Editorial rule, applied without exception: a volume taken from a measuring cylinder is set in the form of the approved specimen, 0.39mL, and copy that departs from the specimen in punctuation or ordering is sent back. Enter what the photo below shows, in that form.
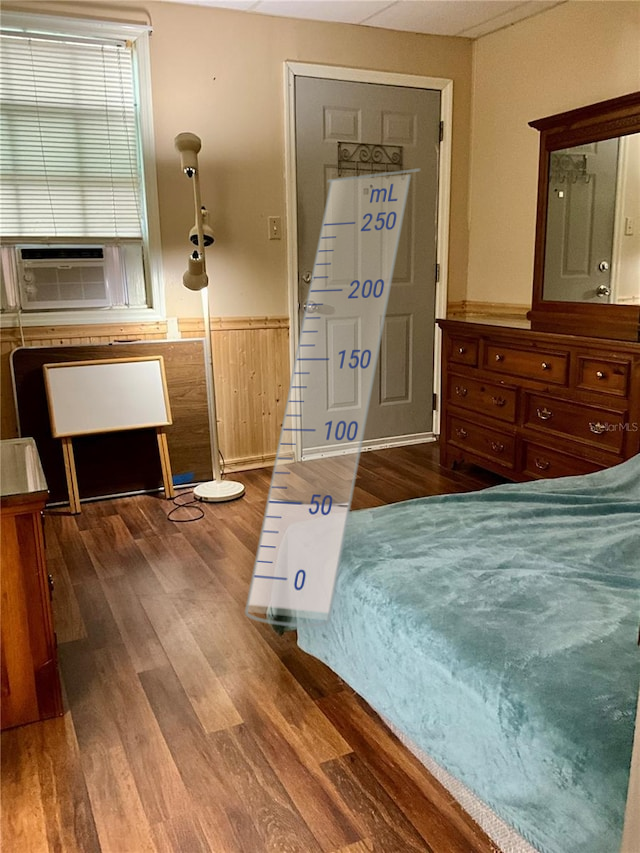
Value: 50mL
